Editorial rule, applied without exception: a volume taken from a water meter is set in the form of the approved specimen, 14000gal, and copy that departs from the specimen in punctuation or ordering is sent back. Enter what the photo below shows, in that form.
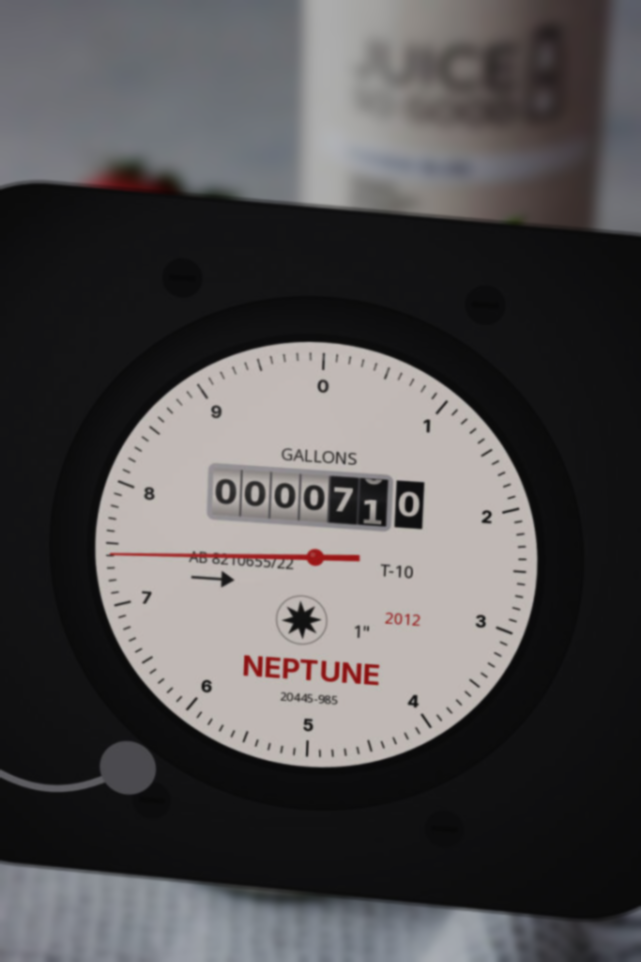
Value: 707.4gal
